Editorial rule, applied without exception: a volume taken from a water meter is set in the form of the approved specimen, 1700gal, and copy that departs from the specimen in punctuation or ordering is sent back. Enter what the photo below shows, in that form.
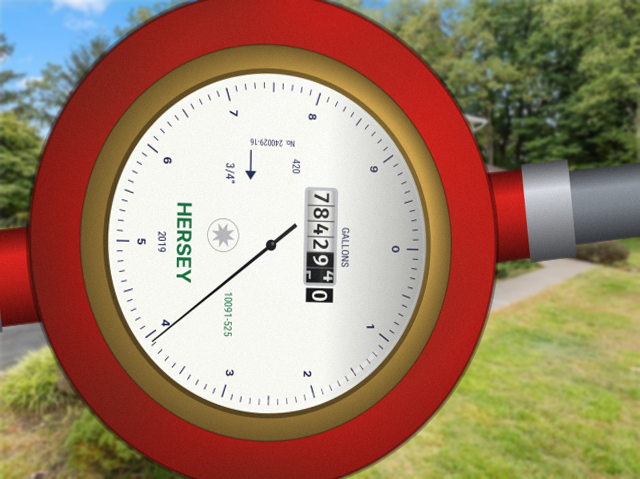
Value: 7842943.9gal
